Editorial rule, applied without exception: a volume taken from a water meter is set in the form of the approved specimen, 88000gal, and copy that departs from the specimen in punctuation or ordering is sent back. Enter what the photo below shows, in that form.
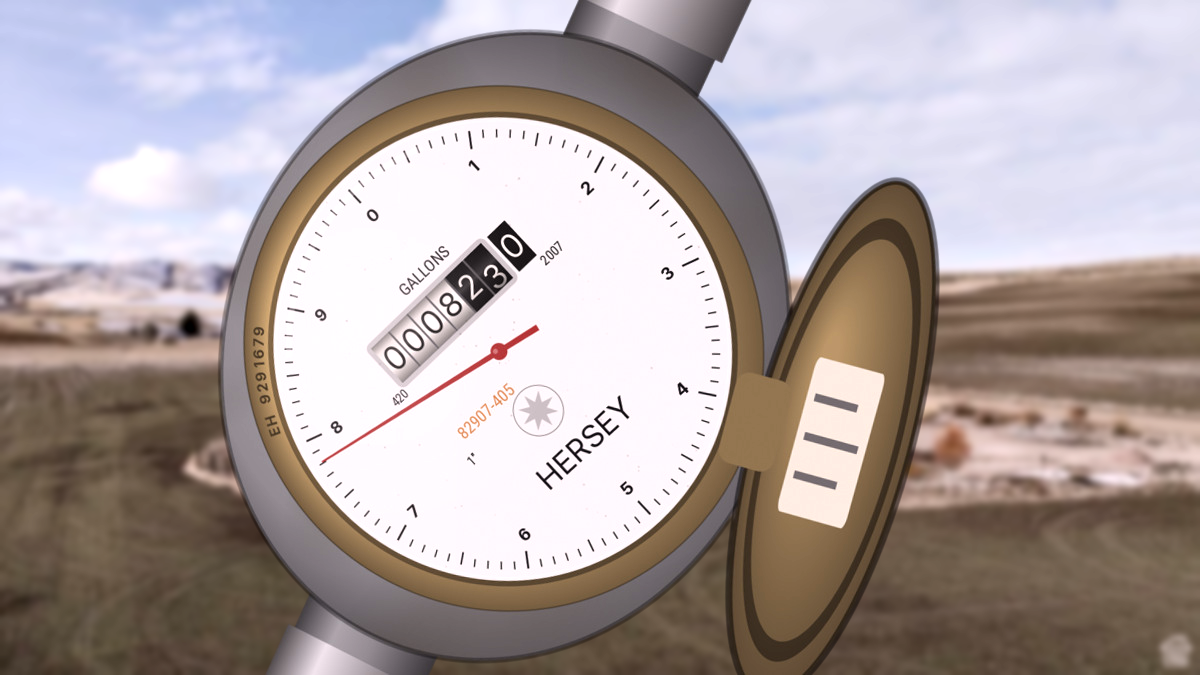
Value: 8227.8gal
